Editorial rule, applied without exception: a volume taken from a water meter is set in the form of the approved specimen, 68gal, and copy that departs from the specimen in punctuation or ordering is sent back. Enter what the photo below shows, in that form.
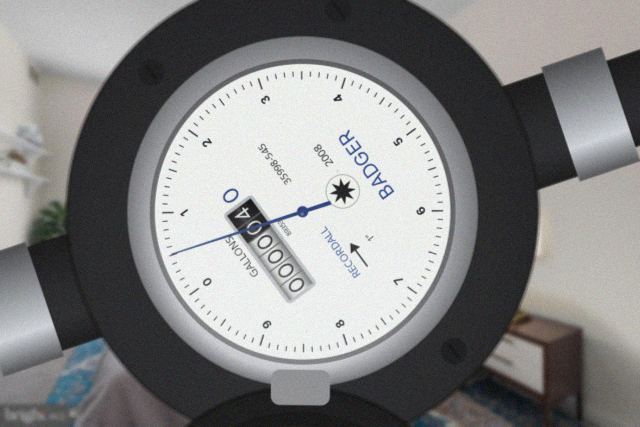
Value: 40.5gal
